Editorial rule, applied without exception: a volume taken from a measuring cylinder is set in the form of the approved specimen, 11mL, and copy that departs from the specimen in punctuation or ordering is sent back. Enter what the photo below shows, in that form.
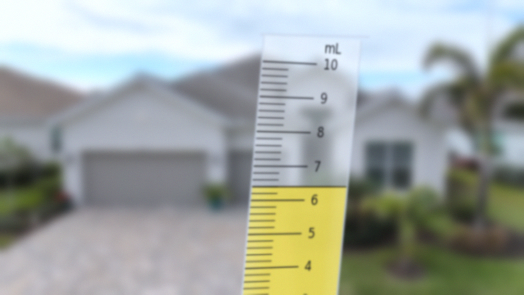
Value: 6.4mL
